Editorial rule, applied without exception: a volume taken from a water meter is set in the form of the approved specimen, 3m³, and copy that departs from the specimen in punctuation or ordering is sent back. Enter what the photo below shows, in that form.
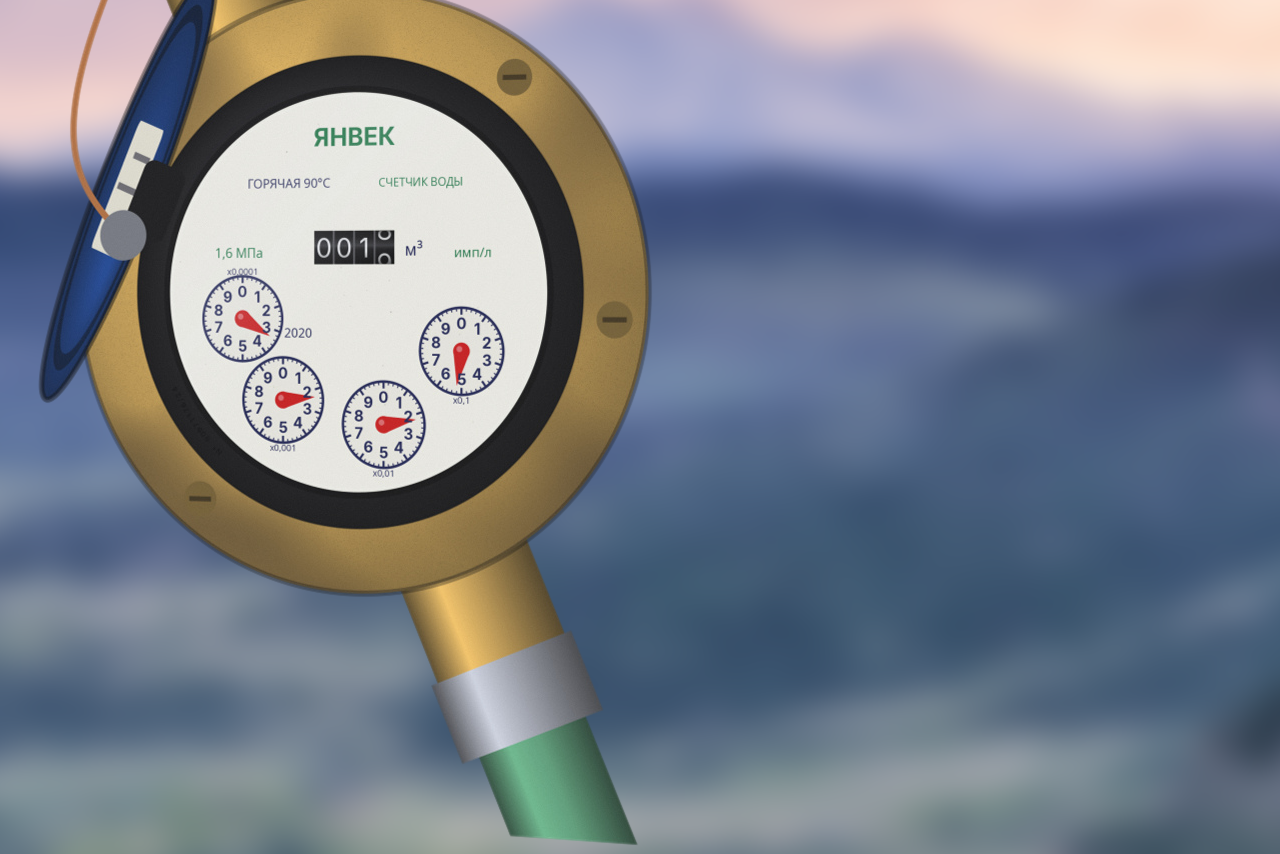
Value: 18.5223m³
